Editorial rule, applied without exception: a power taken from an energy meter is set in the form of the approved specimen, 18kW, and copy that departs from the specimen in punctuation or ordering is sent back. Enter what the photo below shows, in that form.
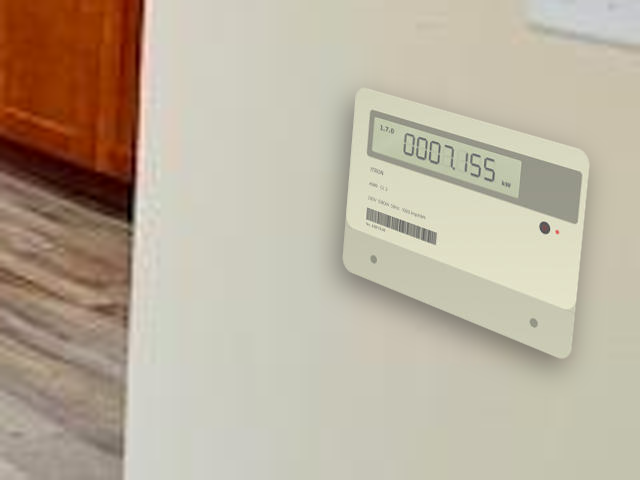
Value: 7.155kW
